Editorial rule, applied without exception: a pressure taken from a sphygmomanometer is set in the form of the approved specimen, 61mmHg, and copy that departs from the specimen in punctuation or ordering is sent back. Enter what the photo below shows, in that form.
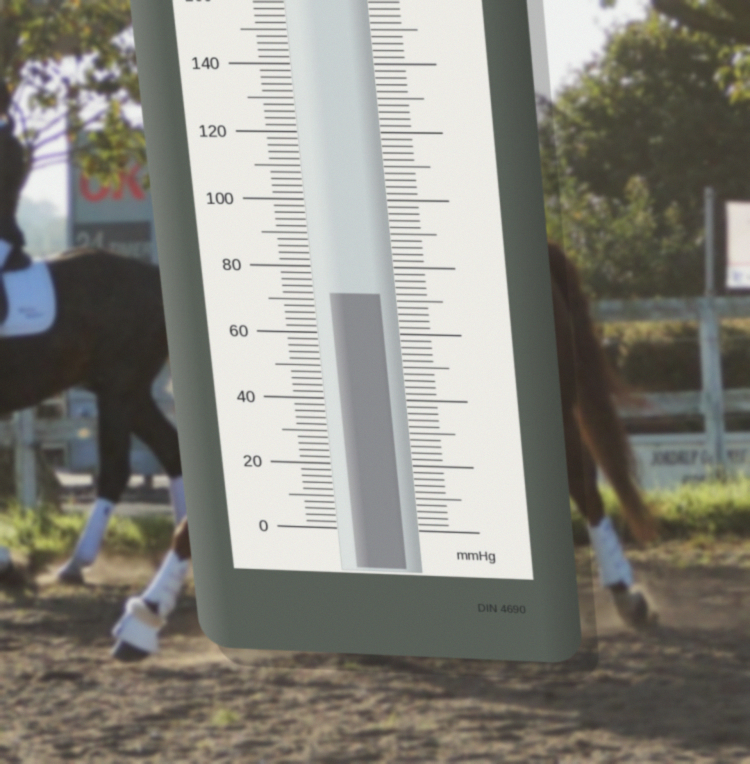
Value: 72mmHg
